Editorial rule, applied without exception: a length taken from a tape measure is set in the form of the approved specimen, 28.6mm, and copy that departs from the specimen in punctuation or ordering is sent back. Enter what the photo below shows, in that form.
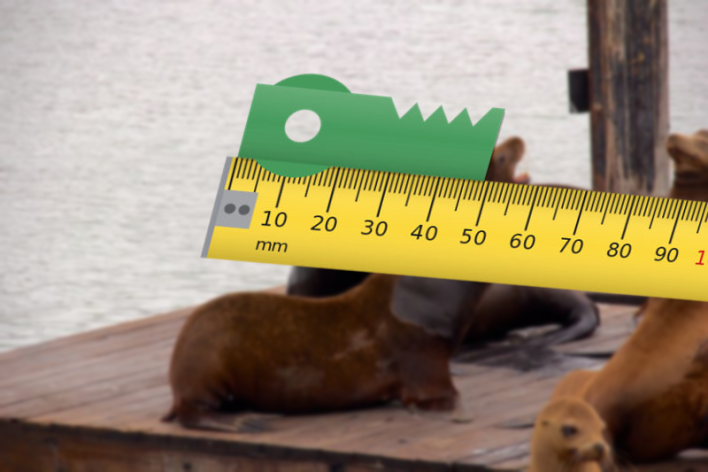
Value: 49mm
